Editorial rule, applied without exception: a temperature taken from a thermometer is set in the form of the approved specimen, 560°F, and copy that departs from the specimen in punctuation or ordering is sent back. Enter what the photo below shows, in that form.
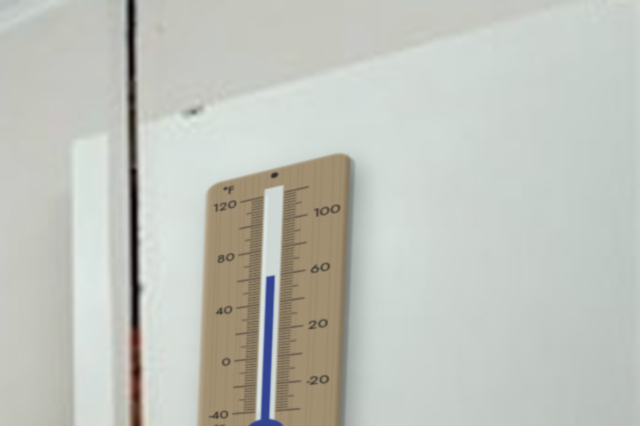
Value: 60°F
